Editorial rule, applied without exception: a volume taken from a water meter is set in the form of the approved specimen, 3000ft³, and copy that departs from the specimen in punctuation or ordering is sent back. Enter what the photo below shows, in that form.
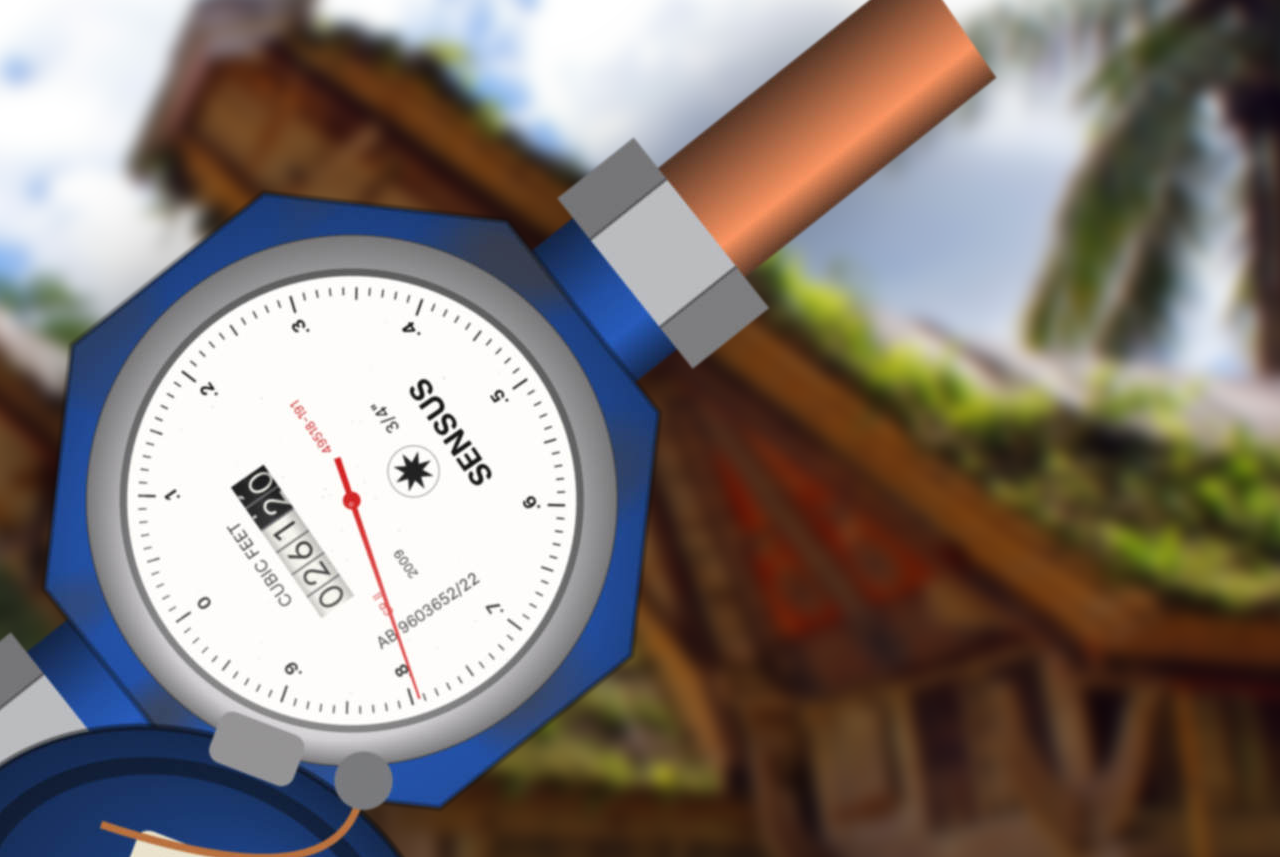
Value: 26119.79ft³
